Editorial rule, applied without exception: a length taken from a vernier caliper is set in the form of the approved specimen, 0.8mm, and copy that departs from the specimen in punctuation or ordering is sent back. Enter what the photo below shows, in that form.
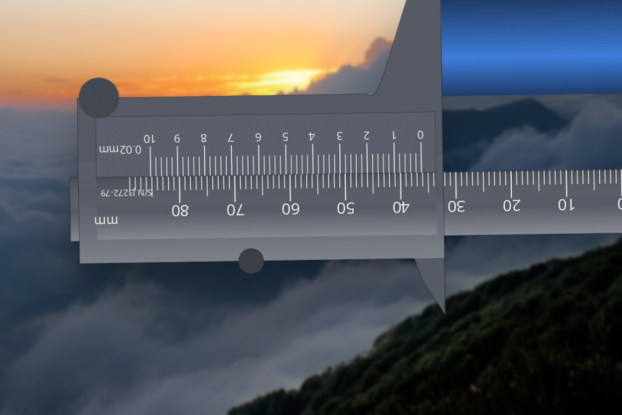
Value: 36.2mm
